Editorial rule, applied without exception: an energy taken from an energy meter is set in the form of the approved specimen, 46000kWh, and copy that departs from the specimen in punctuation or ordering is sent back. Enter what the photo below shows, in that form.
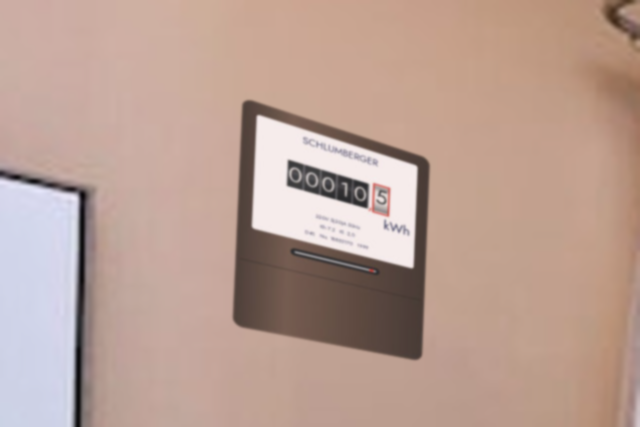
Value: 10.5kWh
